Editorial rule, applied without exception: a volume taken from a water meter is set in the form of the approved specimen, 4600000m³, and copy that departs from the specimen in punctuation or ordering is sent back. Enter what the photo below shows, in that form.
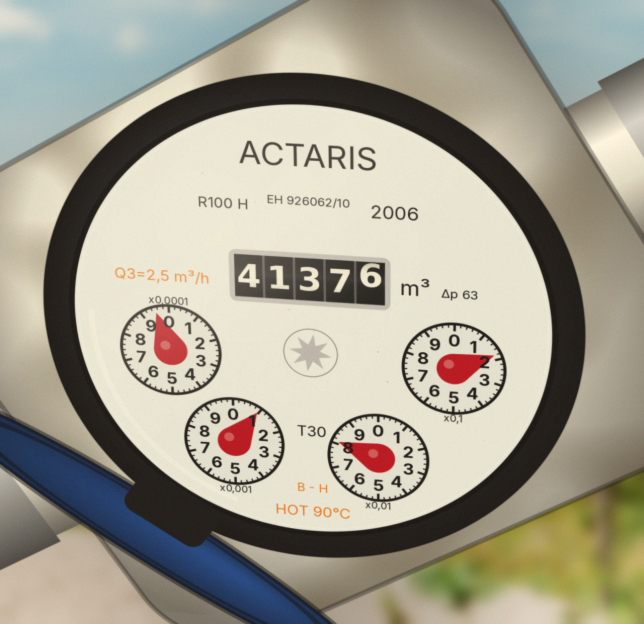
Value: 41376.1809m³
